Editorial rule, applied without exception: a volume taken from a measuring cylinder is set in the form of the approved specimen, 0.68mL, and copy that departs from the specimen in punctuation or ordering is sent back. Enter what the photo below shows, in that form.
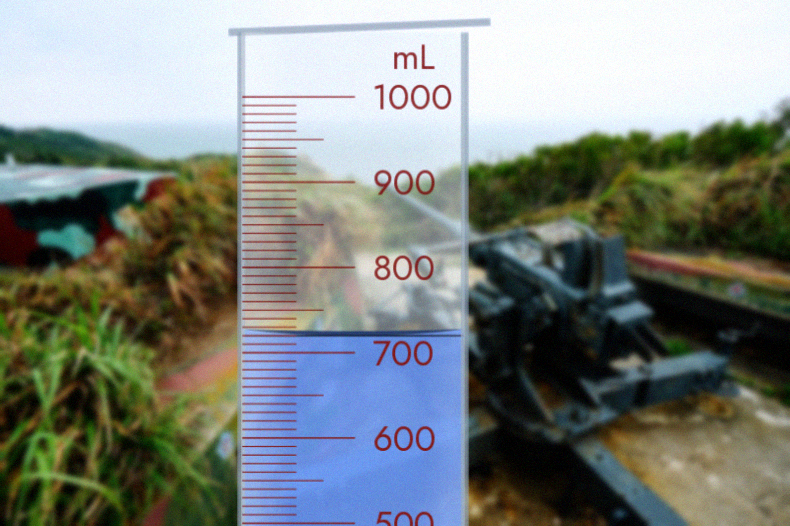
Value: 720mL
